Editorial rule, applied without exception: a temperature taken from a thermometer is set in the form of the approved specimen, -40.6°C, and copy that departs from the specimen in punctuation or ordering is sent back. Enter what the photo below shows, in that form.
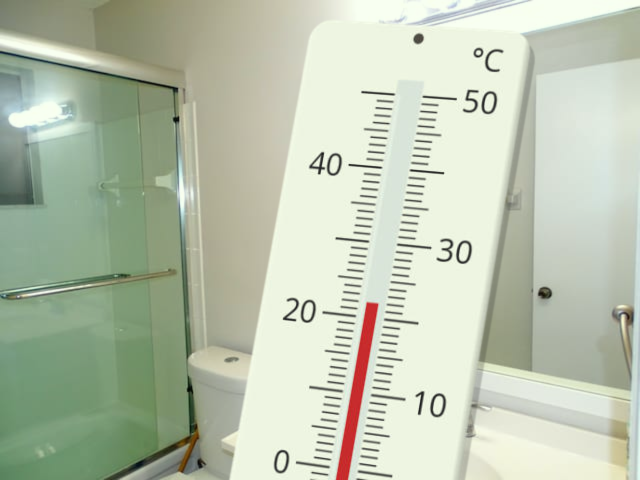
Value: 22°C
